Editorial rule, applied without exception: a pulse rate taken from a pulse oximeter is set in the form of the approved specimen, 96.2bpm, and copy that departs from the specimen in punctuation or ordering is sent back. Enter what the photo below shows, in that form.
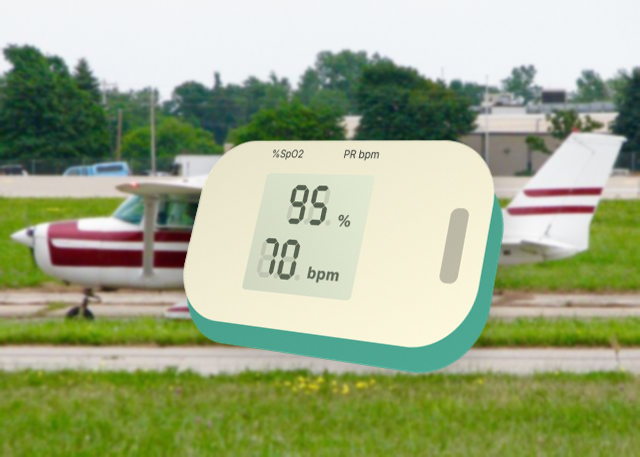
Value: 70bpm
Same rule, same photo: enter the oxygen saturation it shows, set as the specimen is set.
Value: 95%
